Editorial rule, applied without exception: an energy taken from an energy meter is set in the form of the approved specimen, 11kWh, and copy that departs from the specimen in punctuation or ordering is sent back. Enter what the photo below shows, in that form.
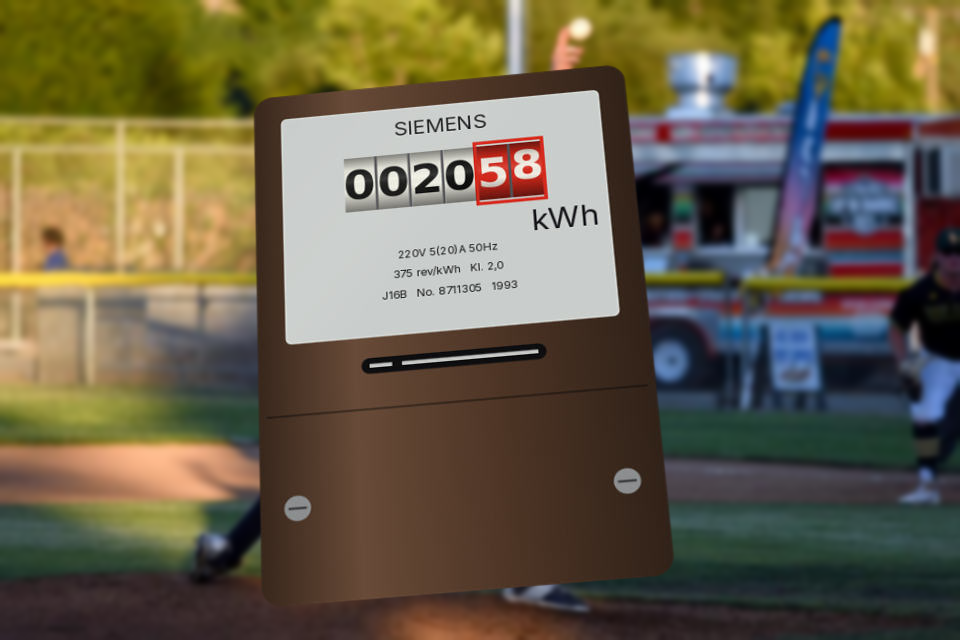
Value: 20.58kWh
